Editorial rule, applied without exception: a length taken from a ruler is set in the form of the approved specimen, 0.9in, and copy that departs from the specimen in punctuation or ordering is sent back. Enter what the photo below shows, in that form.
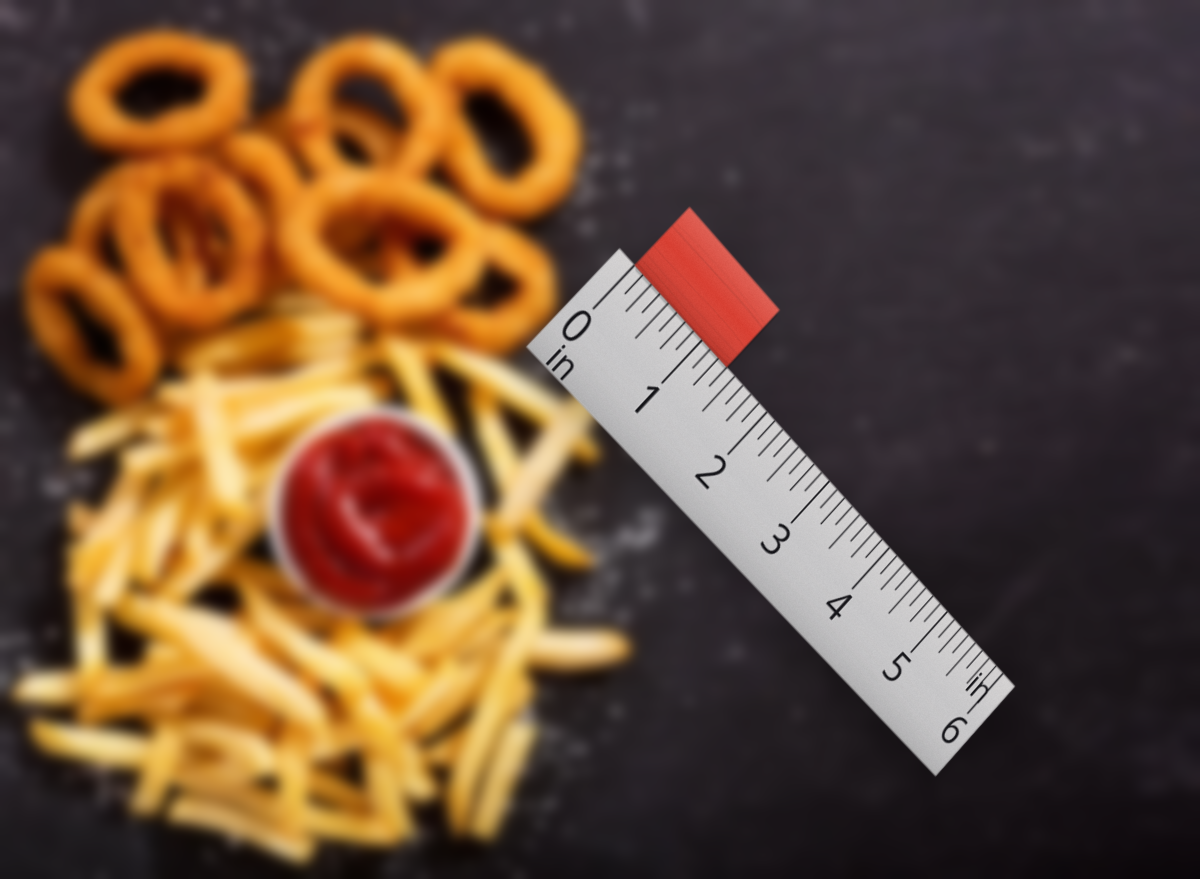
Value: 1.375in
